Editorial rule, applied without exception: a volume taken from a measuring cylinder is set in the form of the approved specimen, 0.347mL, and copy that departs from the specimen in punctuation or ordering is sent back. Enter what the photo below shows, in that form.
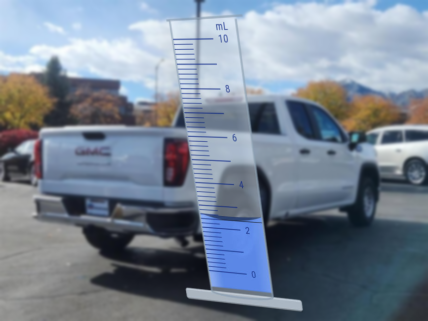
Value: 2.4mL
